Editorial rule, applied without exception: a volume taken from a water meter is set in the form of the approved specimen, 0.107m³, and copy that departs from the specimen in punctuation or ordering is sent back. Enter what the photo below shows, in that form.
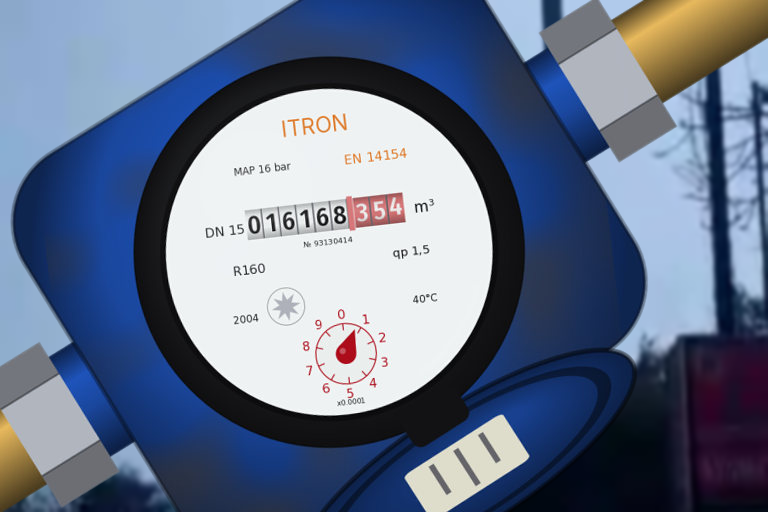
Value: 16168.3540m³
